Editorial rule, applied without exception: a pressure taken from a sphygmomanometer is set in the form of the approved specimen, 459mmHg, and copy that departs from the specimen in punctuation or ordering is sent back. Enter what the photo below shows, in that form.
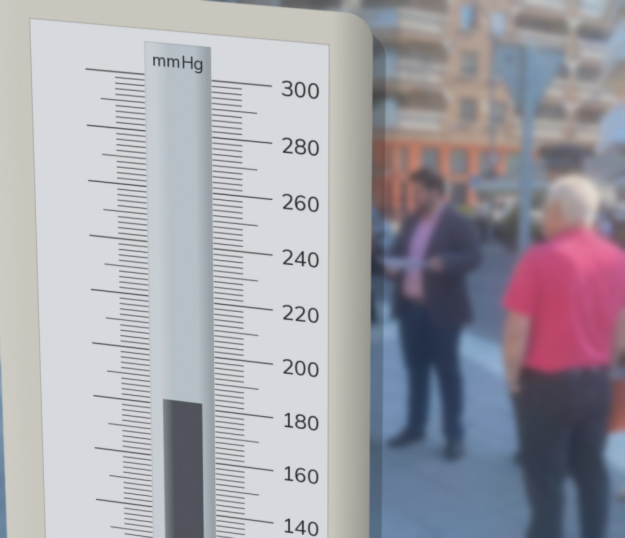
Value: 182mmHg
